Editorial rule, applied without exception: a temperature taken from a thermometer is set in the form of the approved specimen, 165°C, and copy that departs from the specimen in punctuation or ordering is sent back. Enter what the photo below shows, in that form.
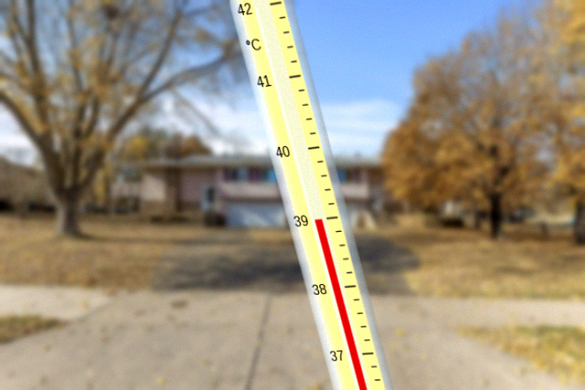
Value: 39°C
